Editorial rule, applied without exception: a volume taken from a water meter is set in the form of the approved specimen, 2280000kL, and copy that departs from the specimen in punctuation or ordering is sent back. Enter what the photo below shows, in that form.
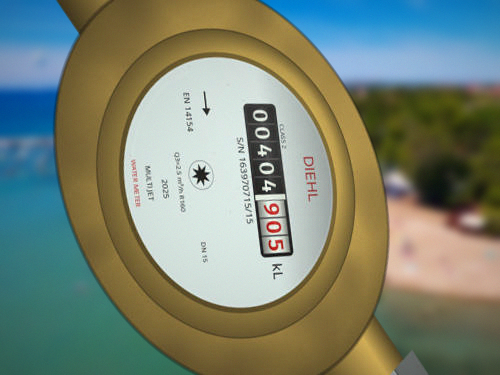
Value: 404.905kL
